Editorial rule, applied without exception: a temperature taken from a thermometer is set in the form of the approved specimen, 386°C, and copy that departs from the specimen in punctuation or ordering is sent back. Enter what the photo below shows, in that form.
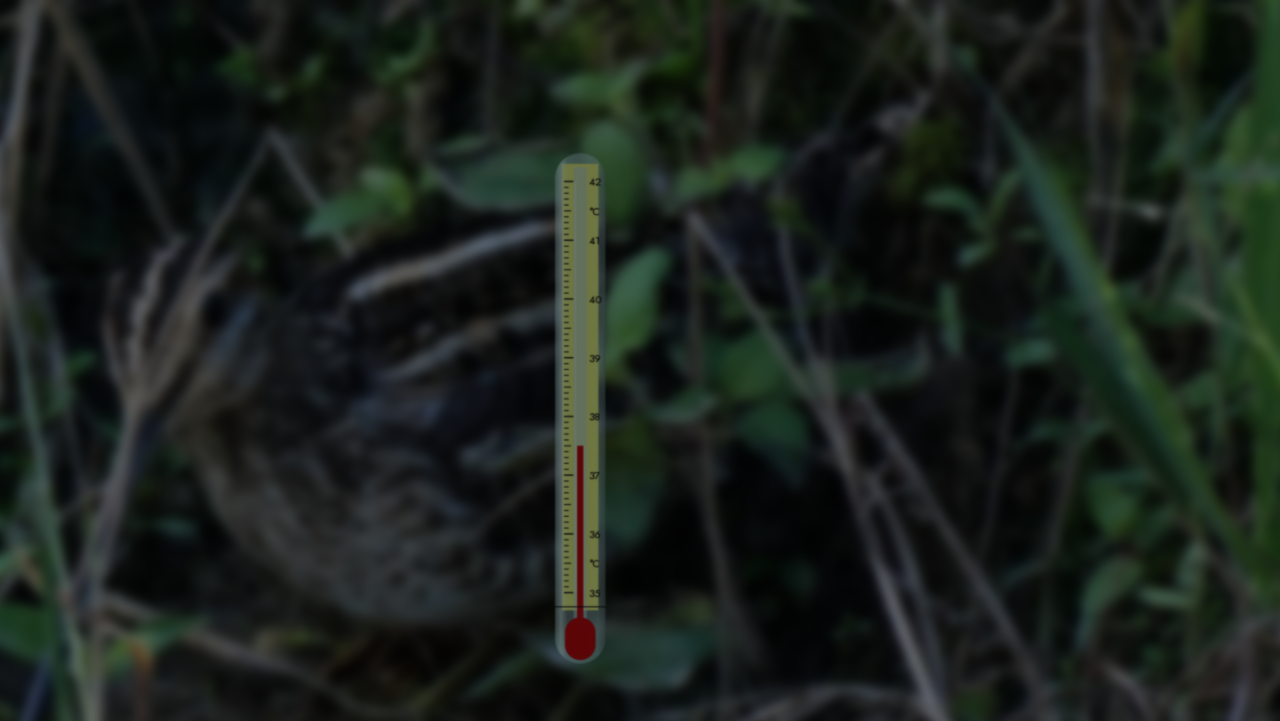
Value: 37.5°C
